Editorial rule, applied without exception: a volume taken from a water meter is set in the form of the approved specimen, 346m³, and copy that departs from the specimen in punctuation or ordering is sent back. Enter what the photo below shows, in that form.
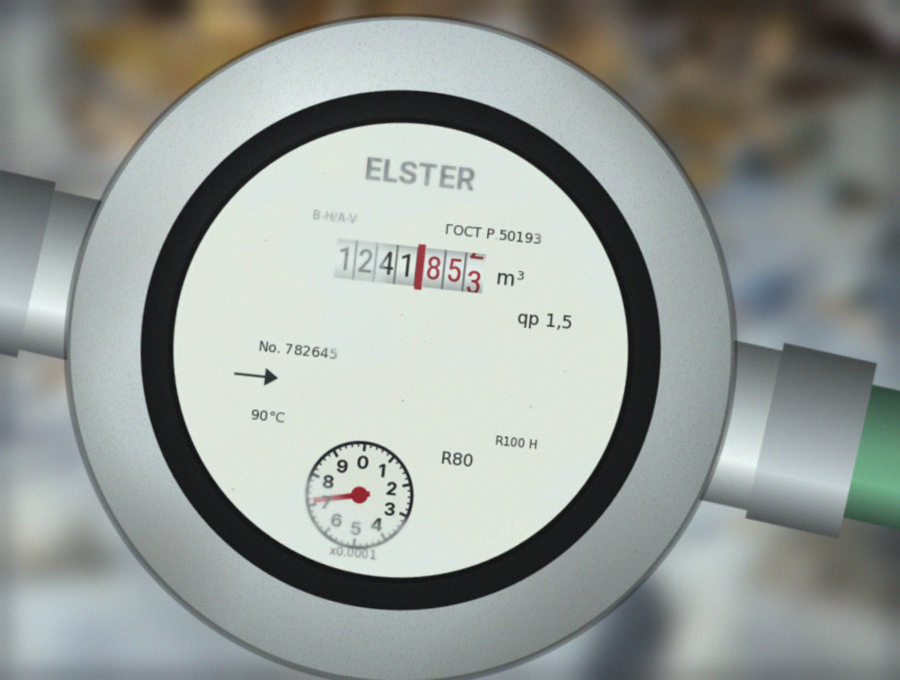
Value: 1241.8527m³
